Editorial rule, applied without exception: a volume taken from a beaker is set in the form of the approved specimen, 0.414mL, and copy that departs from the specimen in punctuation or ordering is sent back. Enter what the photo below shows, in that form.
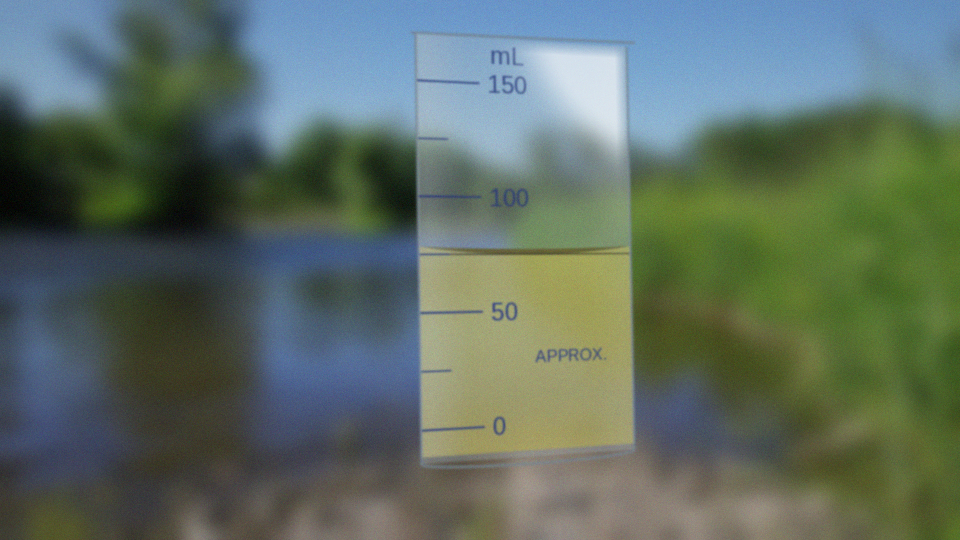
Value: 75mL
